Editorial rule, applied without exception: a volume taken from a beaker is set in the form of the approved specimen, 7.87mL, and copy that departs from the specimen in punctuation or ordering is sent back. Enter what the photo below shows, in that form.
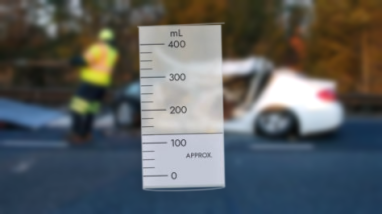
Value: 125mL
